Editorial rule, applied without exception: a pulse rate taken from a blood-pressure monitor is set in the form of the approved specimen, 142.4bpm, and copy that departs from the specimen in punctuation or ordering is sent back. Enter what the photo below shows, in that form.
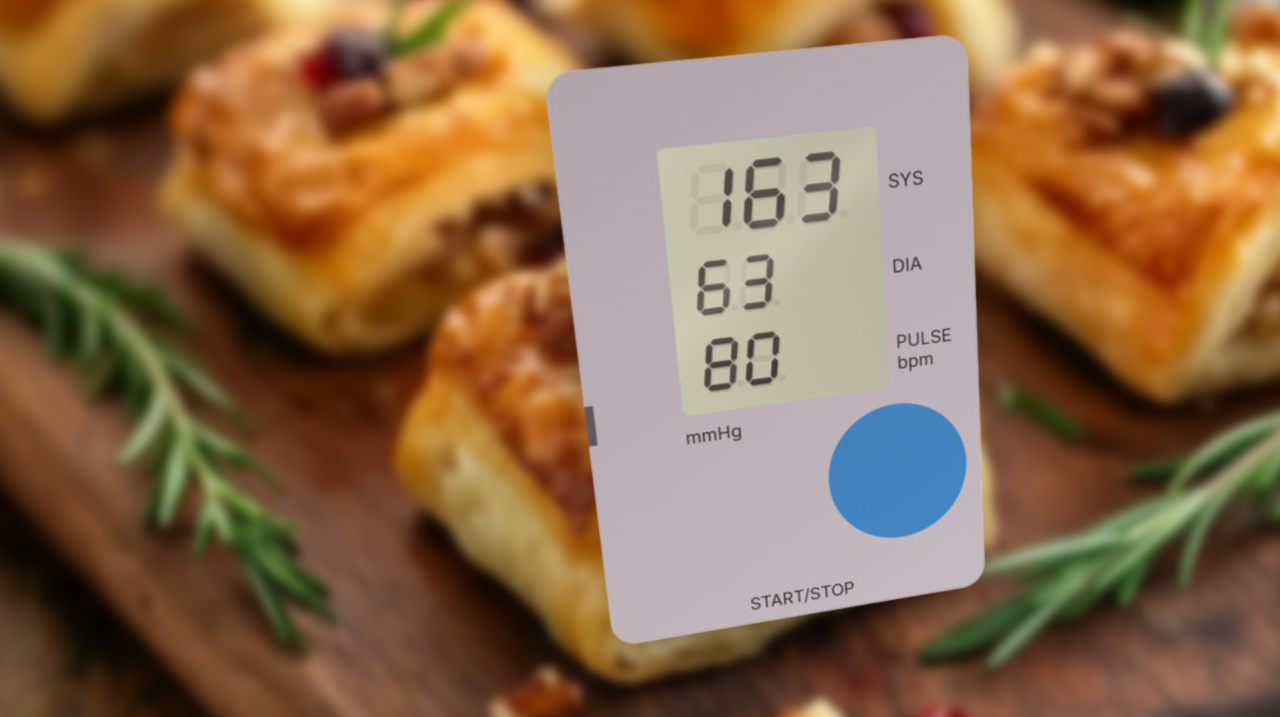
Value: 80bpm
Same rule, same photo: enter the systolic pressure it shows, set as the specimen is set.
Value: 163mmHg
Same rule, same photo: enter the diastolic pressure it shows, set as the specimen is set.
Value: 63mmHg
